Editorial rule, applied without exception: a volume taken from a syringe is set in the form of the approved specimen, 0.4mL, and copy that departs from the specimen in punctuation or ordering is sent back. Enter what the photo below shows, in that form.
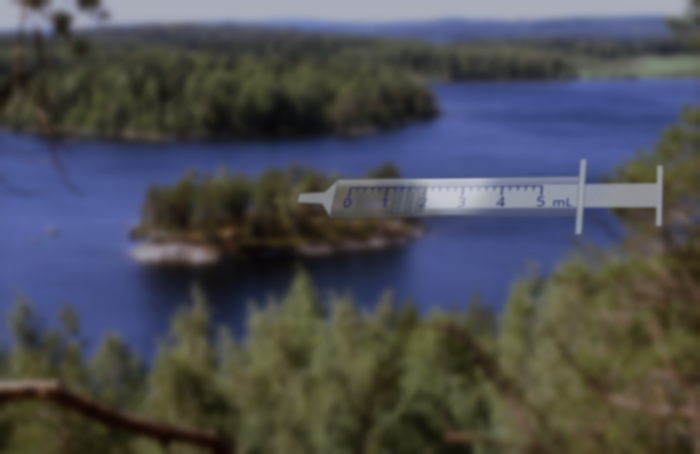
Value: 1.2mL
